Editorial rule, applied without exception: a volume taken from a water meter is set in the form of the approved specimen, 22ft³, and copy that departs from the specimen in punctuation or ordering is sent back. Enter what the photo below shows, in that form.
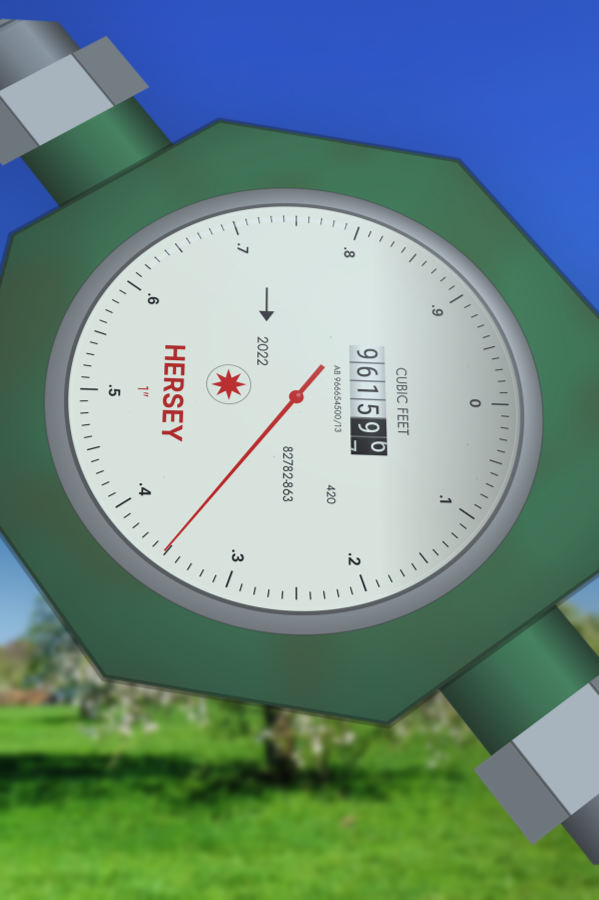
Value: 961596.35ft³
